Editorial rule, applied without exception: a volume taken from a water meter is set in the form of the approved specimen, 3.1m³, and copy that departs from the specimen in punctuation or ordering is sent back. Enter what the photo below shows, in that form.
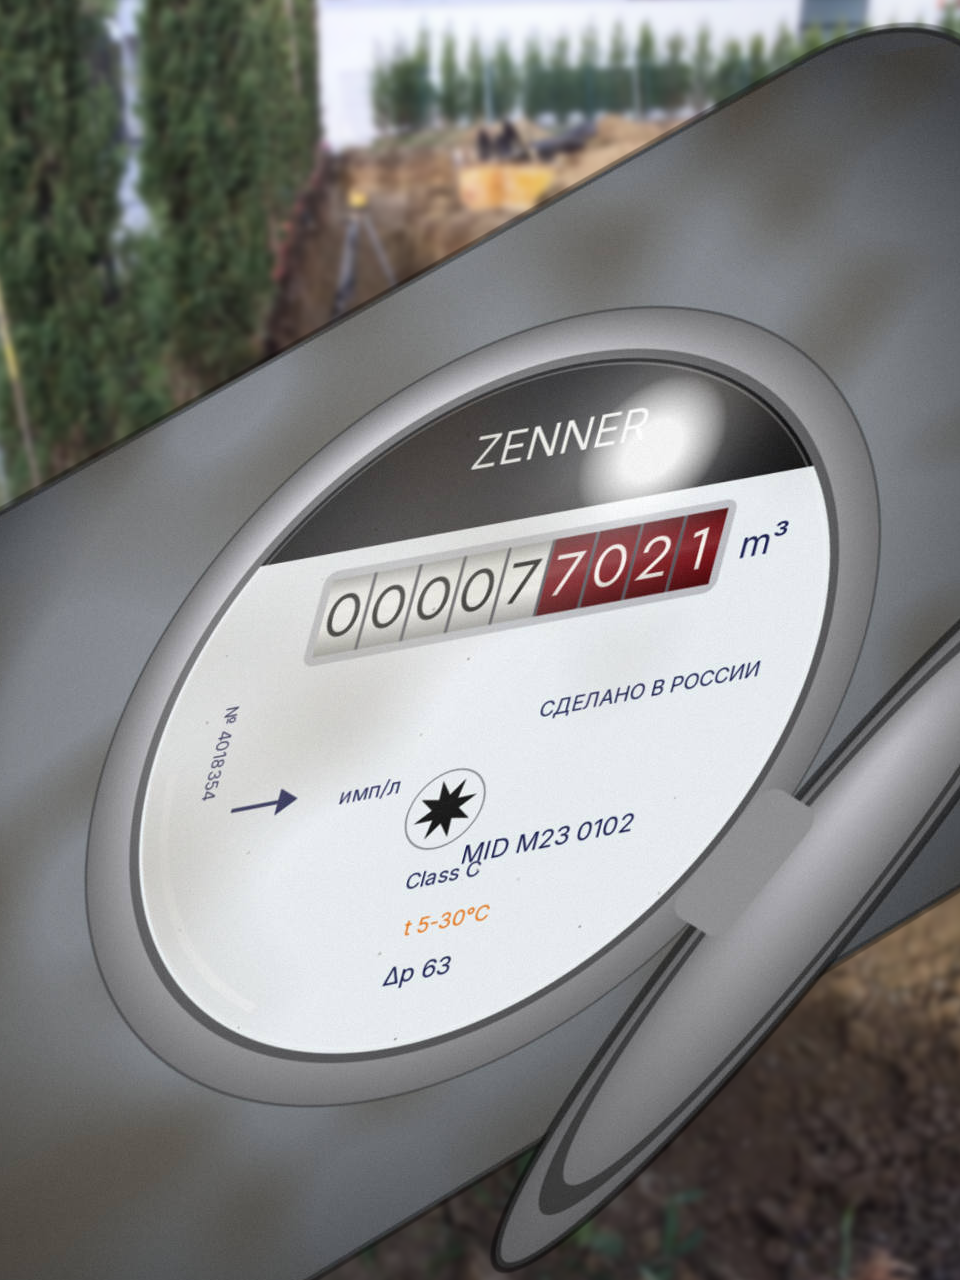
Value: 7.7021m³
